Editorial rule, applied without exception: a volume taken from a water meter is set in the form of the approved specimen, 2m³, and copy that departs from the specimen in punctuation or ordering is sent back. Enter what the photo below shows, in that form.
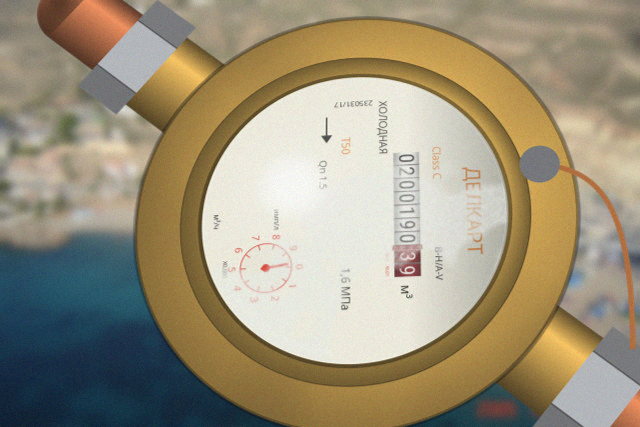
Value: 200190.389m³
